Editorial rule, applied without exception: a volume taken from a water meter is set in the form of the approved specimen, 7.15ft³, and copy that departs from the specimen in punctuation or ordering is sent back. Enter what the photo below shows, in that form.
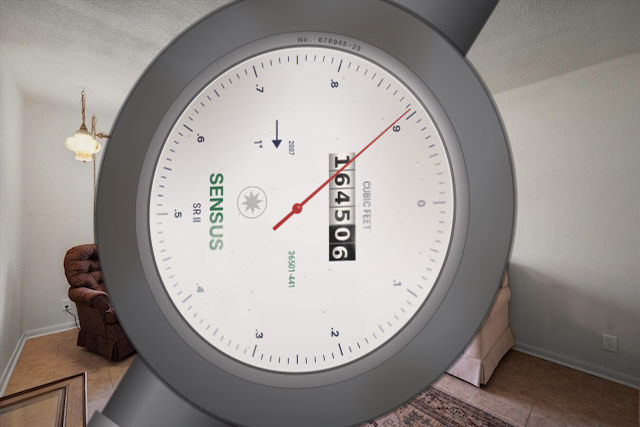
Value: 164505.89ft³
